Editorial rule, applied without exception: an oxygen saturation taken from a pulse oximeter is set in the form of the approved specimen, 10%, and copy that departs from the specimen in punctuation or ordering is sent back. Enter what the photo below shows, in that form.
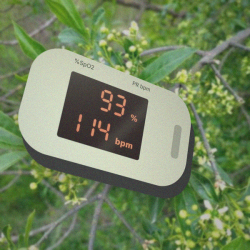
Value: 93%
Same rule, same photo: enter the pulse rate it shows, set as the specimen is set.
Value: 114bpm
